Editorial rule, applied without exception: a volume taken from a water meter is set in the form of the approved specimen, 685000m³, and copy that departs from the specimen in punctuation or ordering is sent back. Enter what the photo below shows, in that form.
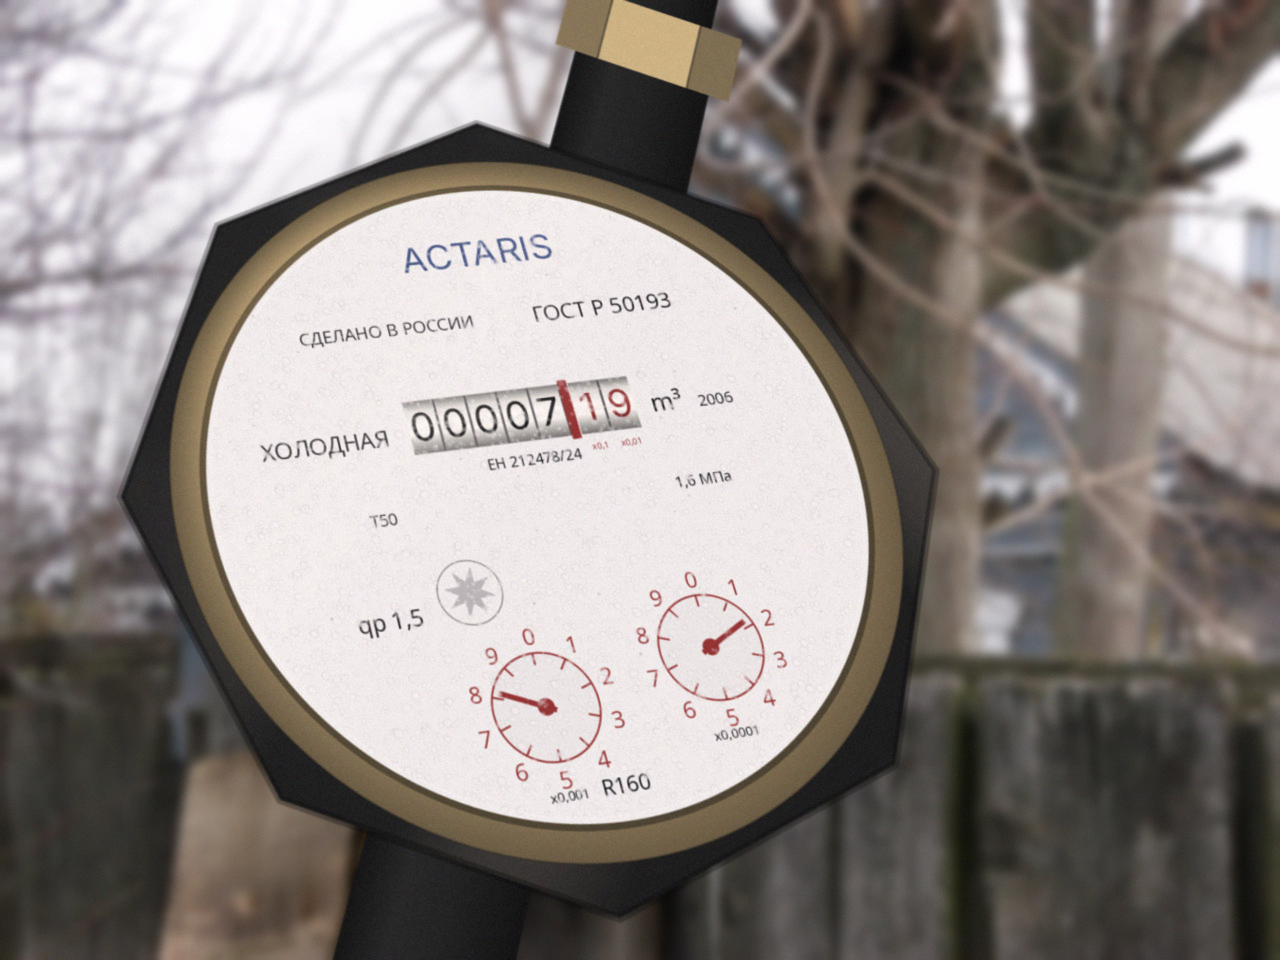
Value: 7.1981m³
